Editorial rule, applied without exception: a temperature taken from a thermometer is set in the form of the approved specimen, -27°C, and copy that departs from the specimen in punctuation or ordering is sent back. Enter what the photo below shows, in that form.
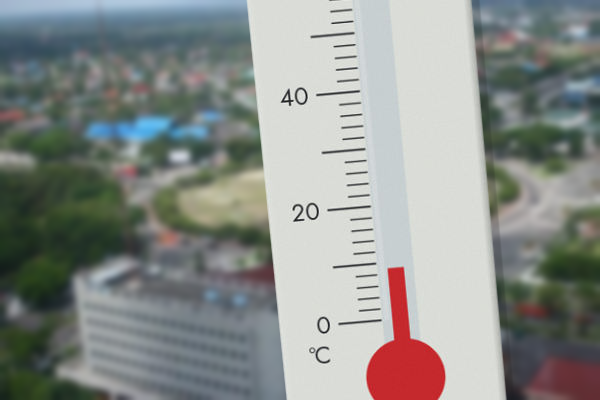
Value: 9°C
